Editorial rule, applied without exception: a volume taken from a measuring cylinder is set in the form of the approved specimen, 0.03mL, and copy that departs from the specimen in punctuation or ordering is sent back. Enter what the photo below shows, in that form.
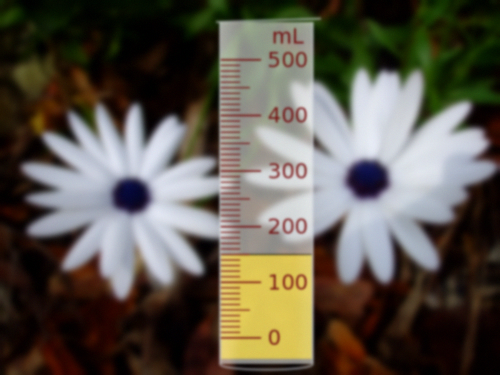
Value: 150mL
